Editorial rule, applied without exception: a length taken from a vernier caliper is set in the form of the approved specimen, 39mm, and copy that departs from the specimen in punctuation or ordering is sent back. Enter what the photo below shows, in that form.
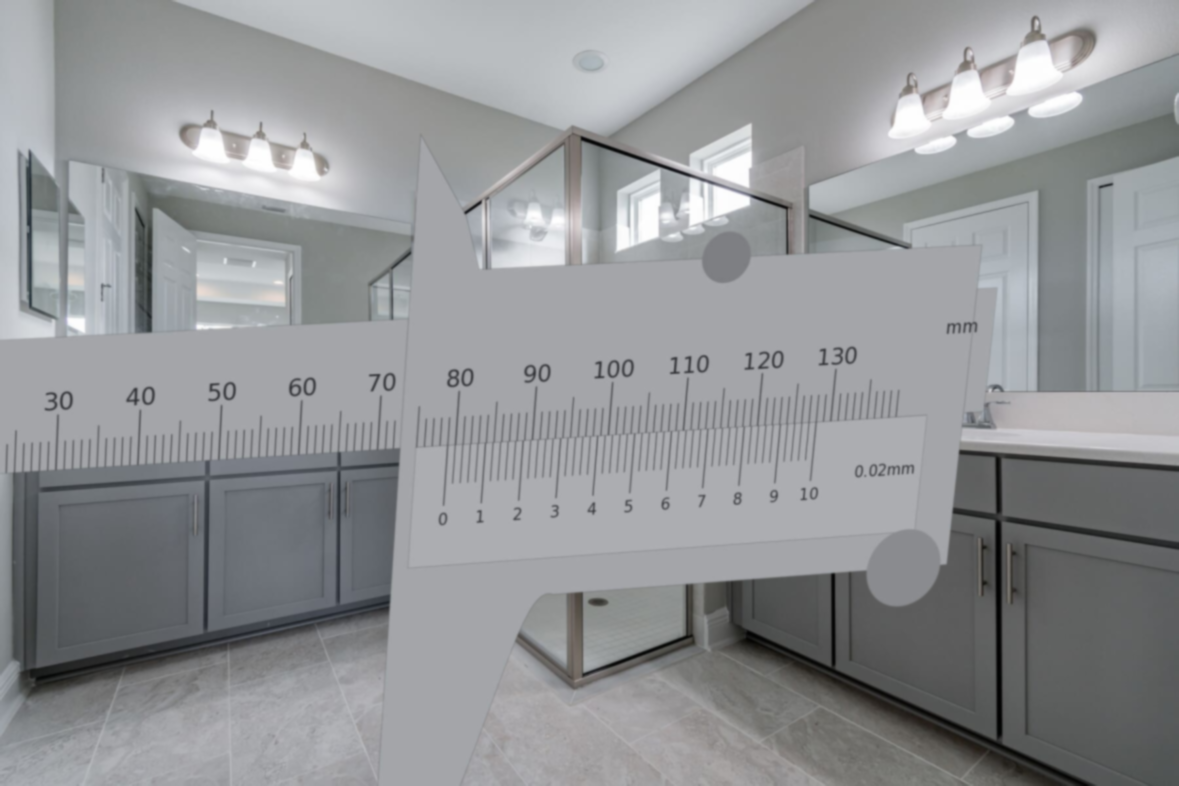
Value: 79.0mm
